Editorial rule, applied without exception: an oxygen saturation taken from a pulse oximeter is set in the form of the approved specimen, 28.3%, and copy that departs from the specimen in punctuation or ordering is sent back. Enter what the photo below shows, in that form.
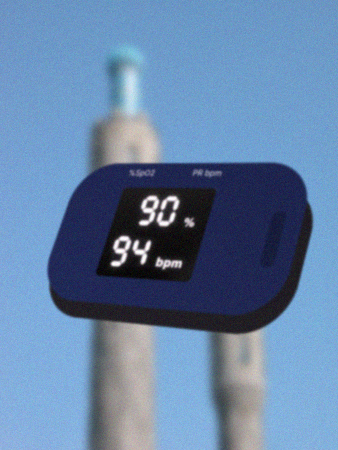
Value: 90%
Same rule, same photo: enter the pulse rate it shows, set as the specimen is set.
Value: 94bpm
